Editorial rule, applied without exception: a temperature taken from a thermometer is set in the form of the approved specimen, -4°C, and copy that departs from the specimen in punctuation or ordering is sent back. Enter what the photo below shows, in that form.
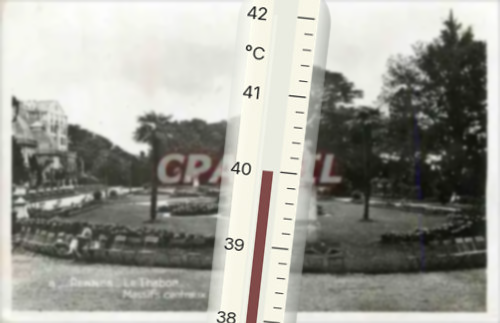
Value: 40°C
